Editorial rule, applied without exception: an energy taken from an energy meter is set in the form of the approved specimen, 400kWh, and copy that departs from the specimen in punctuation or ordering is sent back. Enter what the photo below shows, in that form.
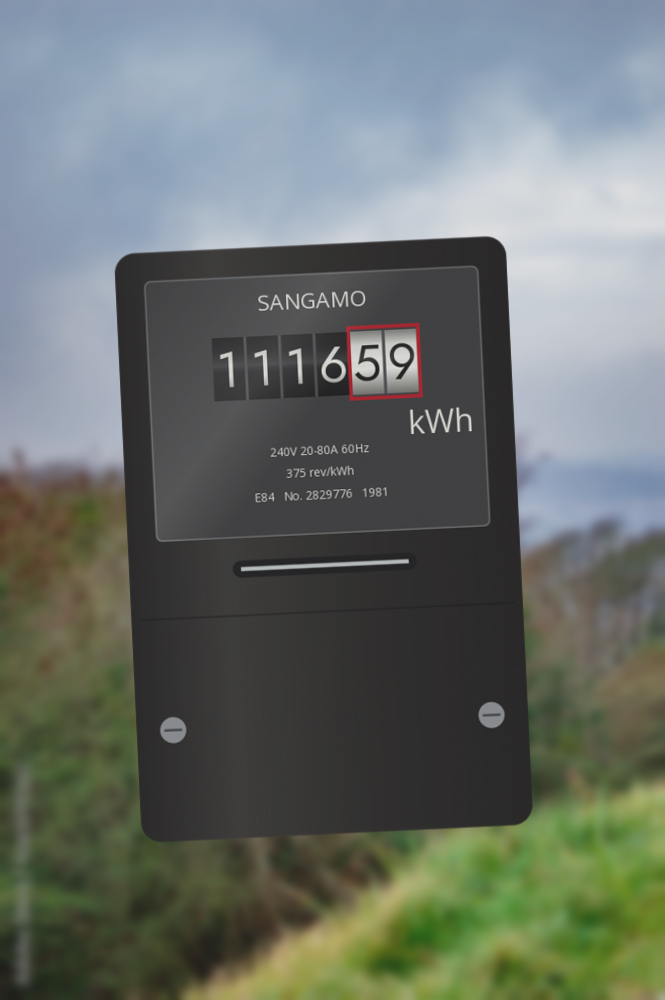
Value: 1116.59kWh
